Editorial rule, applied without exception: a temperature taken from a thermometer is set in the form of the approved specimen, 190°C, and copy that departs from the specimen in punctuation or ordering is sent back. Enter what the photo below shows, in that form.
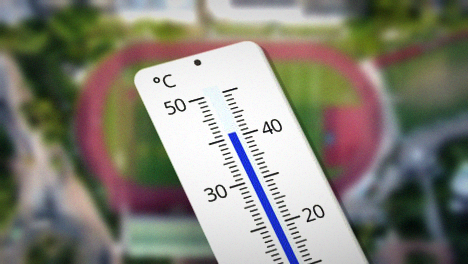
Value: 41°C
